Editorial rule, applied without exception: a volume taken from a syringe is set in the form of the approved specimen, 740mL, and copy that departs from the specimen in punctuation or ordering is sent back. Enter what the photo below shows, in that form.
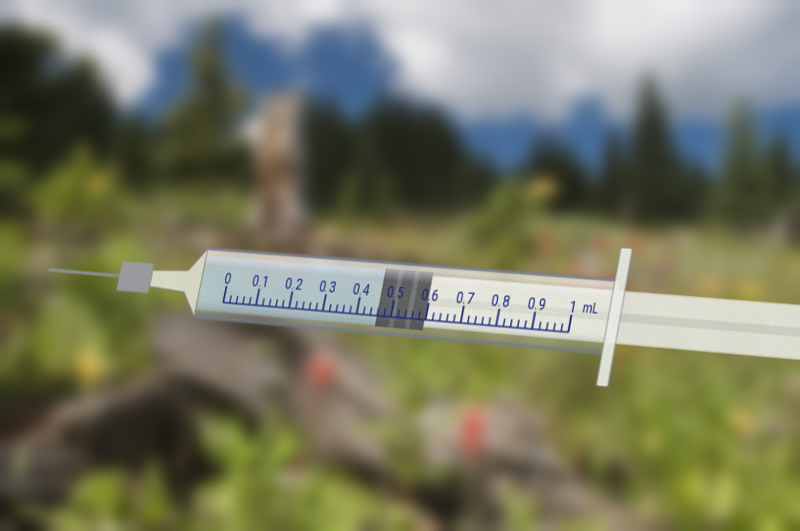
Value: 0.46mL
